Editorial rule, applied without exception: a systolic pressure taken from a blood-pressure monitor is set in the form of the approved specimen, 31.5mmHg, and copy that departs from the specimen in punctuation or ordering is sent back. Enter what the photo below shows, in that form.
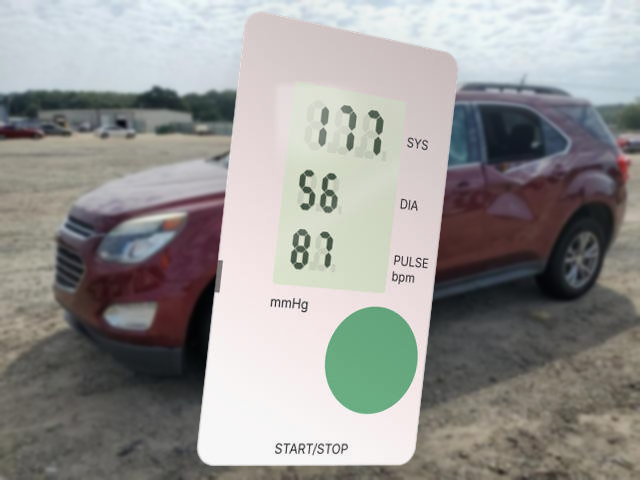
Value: 177mmHg
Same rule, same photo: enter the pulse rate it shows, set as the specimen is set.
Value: 87bpm
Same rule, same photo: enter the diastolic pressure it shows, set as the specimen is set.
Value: 56mmHg
